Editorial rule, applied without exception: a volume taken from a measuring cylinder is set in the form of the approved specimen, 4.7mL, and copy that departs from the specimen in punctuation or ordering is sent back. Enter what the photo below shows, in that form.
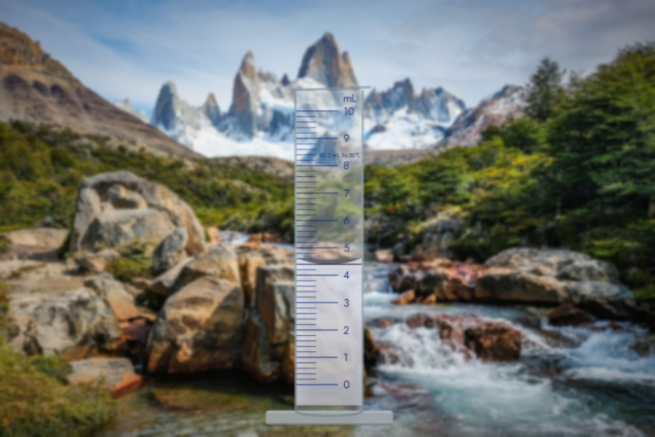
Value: 4.4mL
